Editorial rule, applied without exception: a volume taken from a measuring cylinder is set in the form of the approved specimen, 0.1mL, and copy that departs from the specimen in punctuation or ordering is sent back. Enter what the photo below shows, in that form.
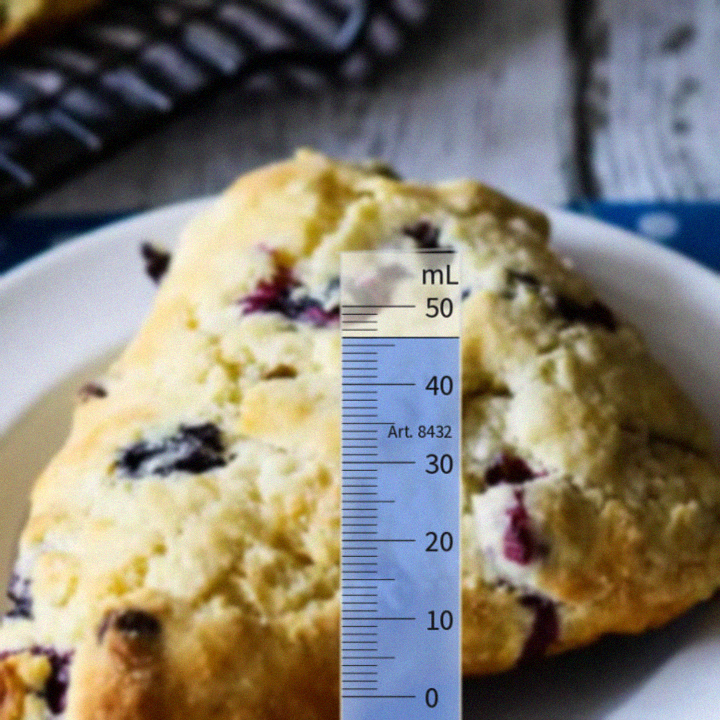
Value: 46mL
